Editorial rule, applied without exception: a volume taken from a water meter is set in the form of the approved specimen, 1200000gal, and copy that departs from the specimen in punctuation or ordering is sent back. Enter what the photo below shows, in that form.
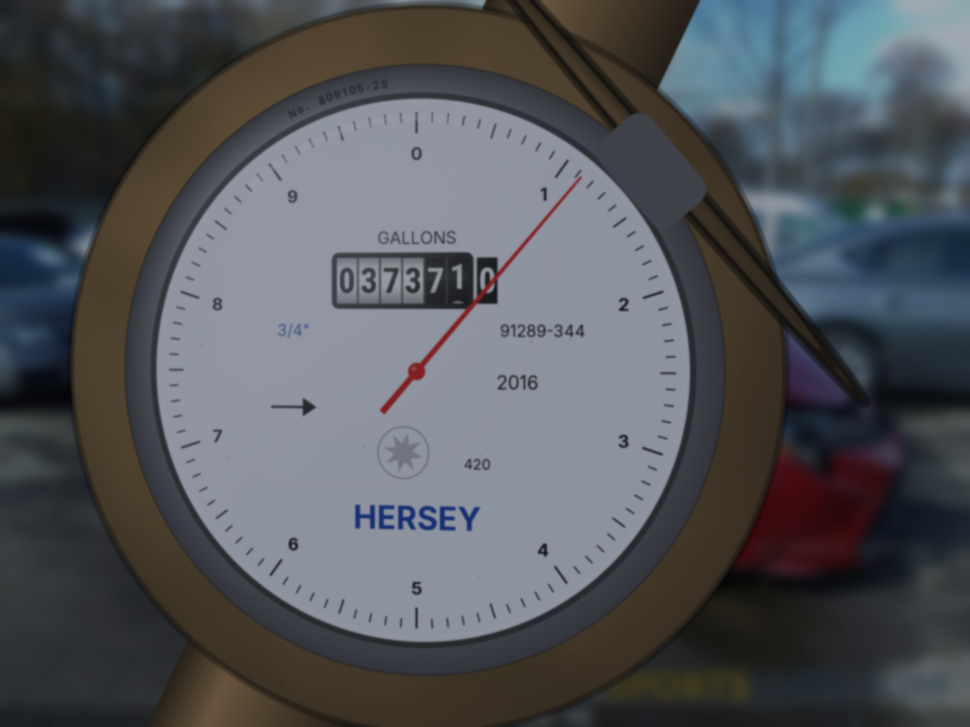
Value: 373711.1gal
